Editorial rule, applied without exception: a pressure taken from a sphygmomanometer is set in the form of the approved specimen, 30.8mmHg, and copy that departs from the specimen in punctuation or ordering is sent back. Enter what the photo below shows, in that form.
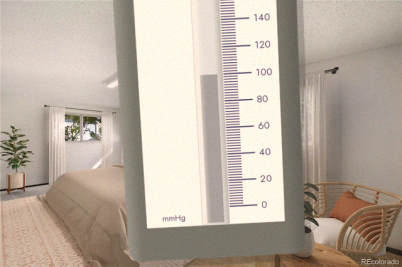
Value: 100mmHg
